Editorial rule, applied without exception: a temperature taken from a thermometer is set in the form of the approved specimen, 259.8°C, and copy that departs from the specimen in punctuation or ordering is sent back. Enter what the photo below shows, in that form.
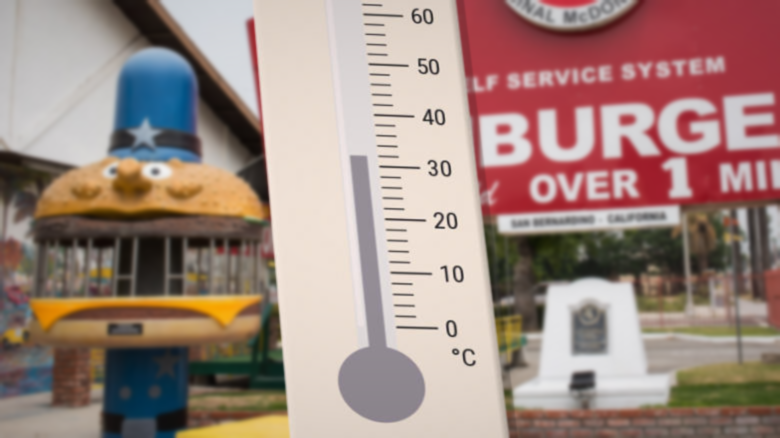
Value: 32°C
